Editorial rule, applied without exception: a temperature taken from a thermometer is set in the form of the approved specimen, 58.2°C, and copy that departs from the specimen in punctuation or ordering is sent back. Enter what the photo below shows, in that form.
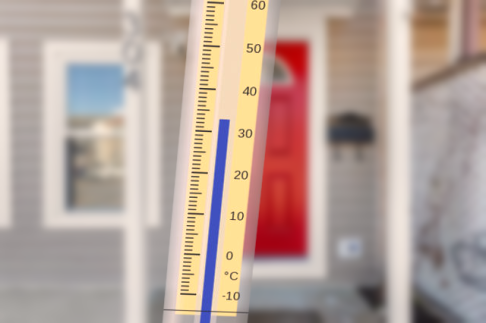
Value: 33°C
